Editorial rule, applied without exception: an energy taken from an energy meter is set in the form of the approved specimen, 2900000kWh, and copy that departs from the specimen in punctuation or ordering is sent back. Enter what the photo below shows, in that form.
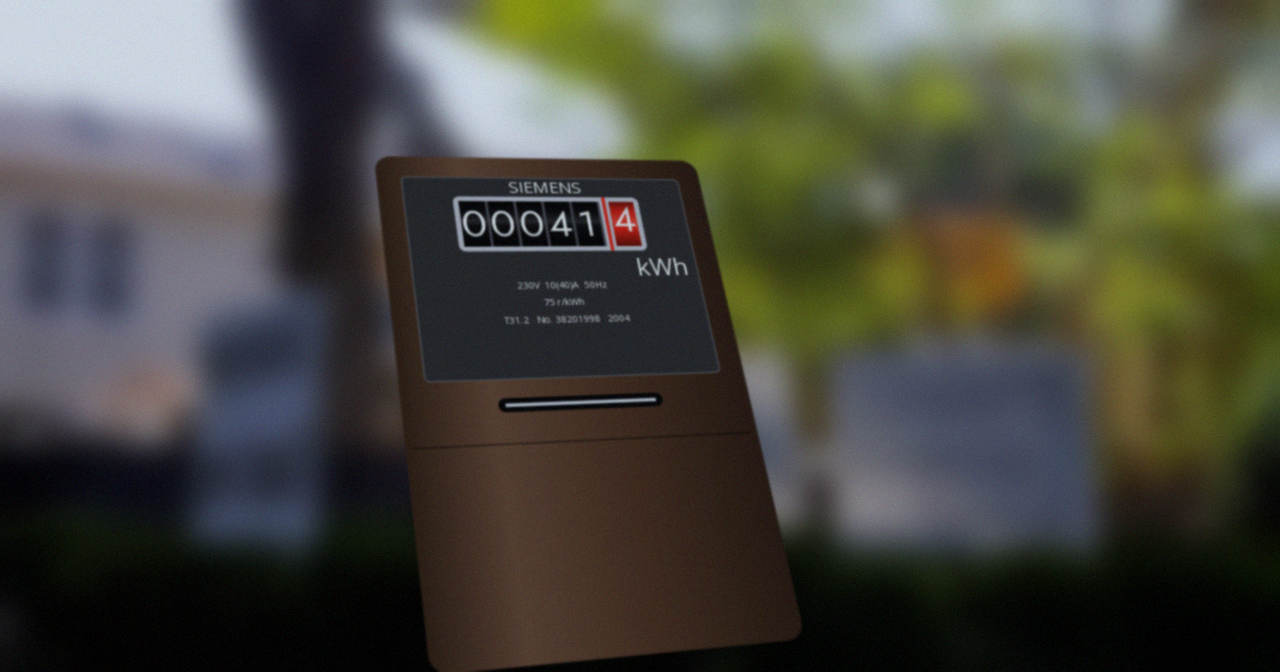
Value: 41.4kWh
